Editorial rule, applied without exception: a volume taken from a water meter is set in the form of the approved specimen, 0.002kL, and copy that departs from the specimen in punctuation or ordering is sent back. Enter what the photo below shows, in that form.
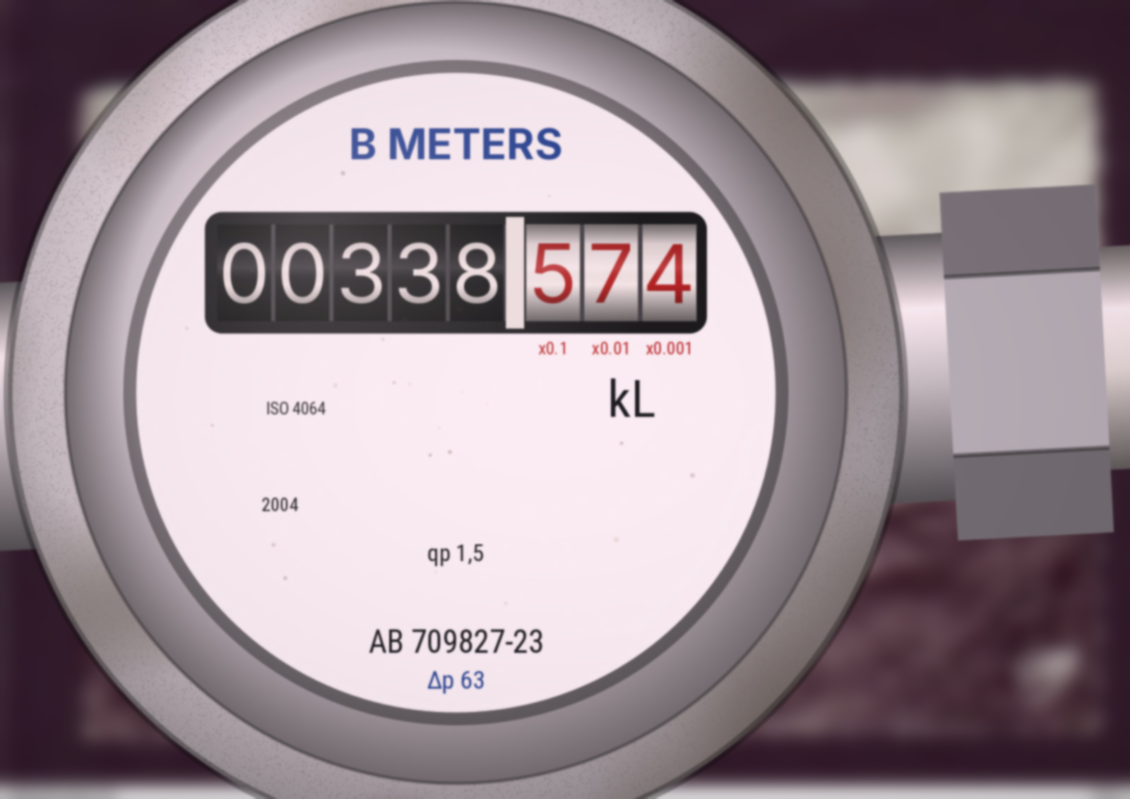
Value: 338.574kL
